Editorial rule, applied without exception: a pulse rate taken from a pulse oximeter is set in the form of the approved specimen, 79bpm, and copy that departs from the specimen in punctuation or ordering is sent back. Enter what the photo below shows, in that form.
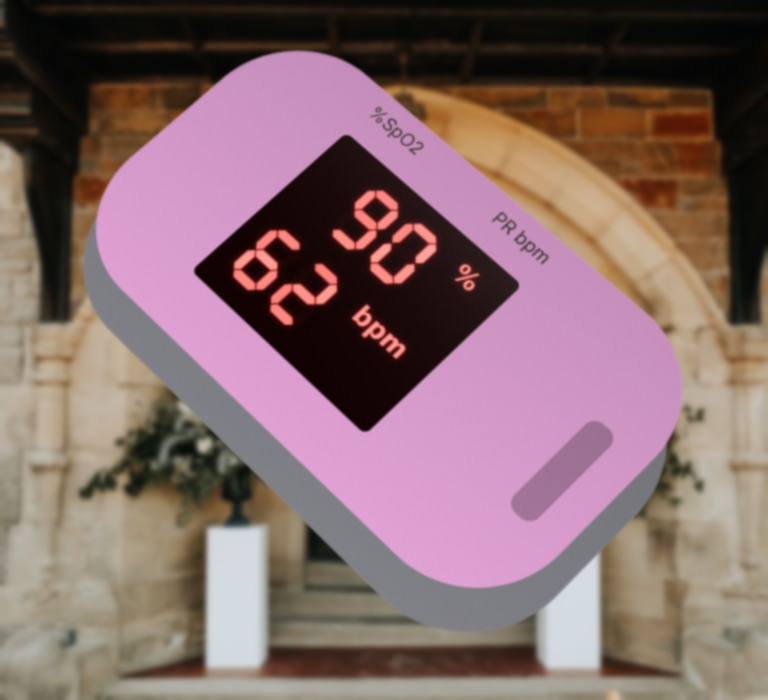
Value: 62bpm
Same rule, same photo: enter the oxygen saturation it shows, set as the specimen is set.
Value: 90%
